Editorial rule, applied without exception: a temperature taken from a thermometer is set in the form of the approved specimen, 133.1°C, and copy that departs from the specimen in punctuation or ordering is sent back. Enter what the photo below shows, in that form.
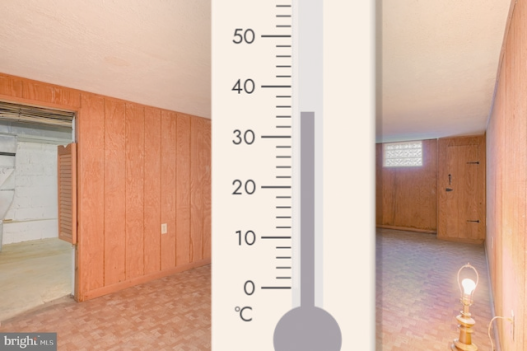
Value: 35°C
